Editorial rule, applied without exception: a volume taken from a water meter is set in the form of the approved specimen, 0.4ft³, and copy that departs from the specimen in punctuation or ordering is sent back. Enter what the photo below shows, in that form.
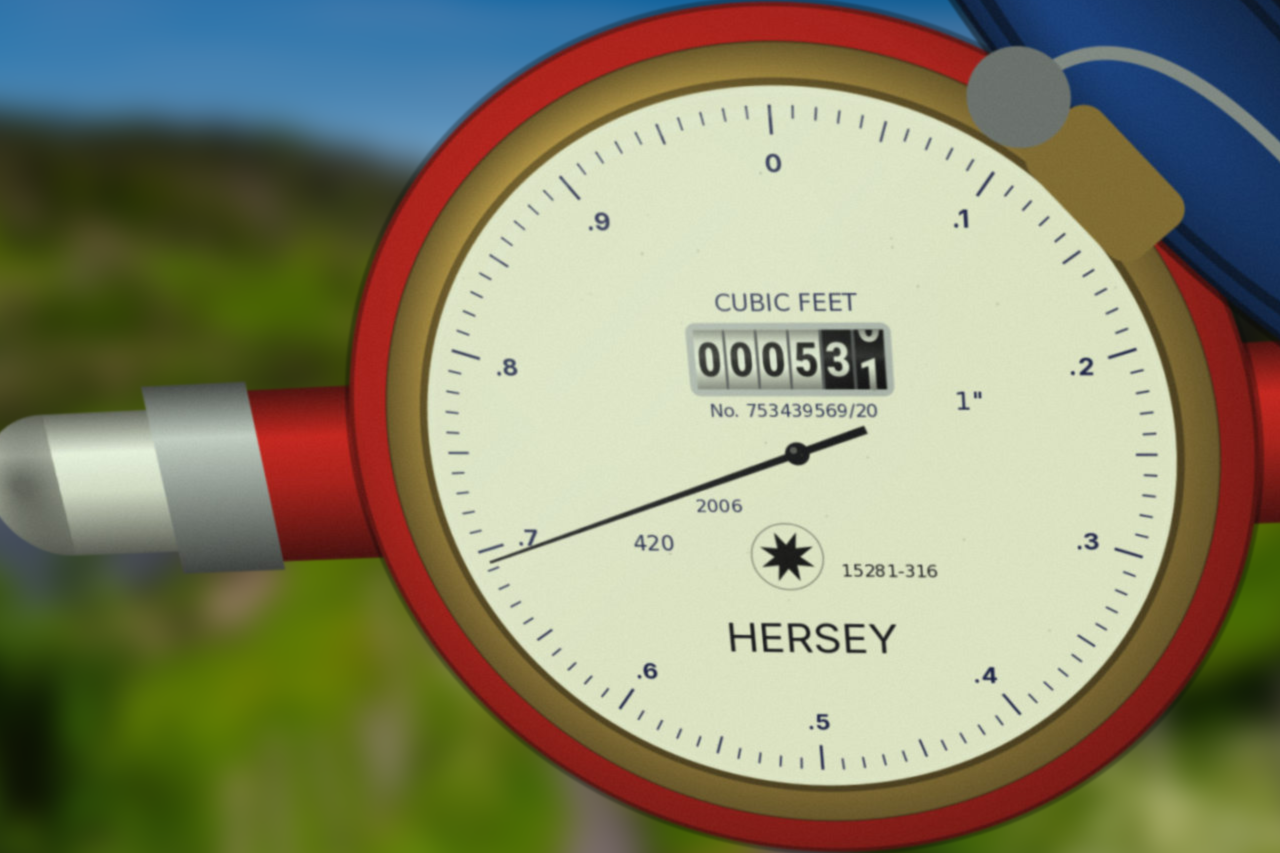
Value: 530.69ft³
